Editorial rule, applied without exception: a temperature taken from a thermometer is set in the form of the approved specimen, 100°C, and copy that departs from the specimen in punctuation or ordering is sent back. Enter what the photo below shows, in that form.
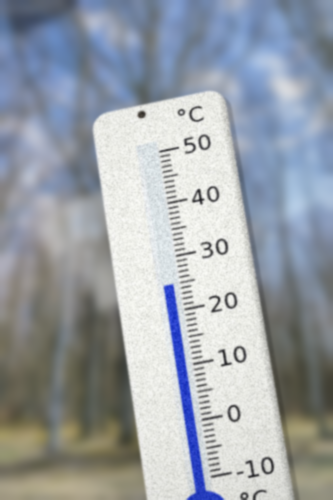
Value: 25°C
